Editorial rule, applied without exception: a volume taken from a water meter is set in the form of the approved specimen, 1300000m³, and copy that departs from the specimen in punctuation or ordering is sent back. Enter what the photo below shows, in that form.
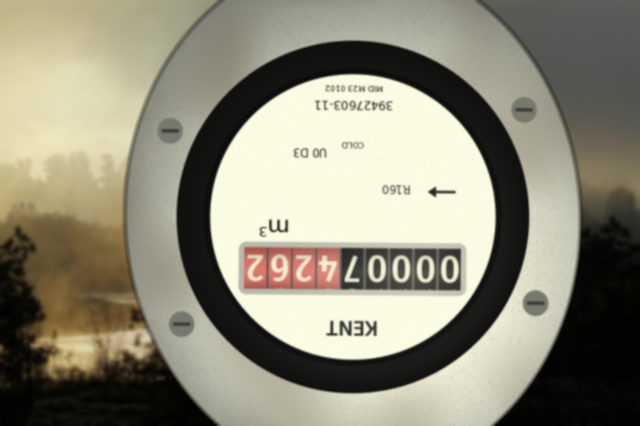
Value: 7.4262m³
